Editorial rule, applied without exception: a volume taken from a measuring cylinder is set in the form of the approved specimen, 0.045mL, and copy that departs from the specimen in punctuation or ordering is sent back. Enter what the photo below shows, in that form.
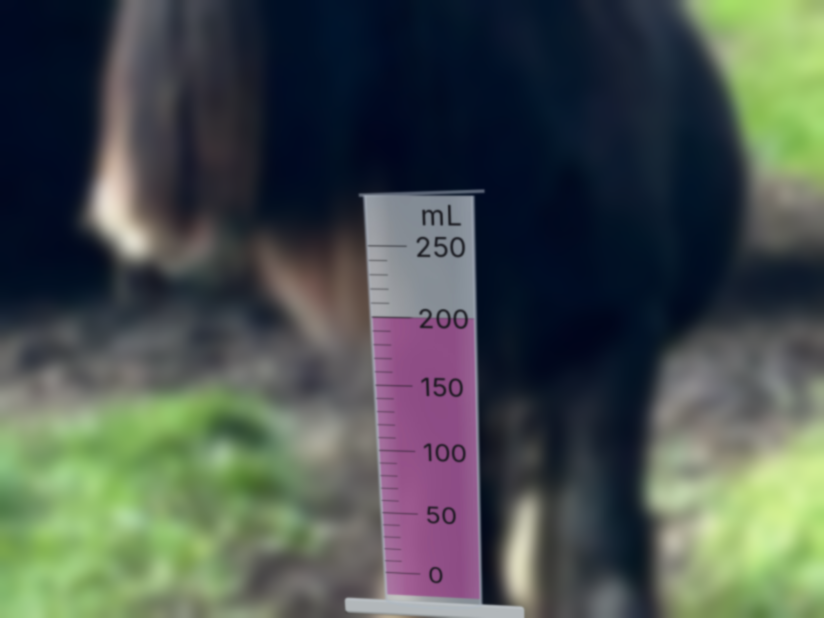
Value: 200mL
